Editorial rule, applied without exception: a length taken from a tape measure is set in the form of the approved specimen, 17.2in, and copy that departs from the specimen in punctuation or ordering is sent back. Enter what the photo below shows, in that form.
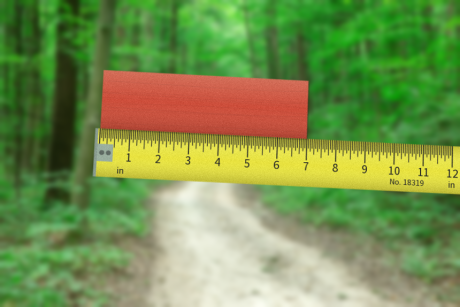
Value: 7in
